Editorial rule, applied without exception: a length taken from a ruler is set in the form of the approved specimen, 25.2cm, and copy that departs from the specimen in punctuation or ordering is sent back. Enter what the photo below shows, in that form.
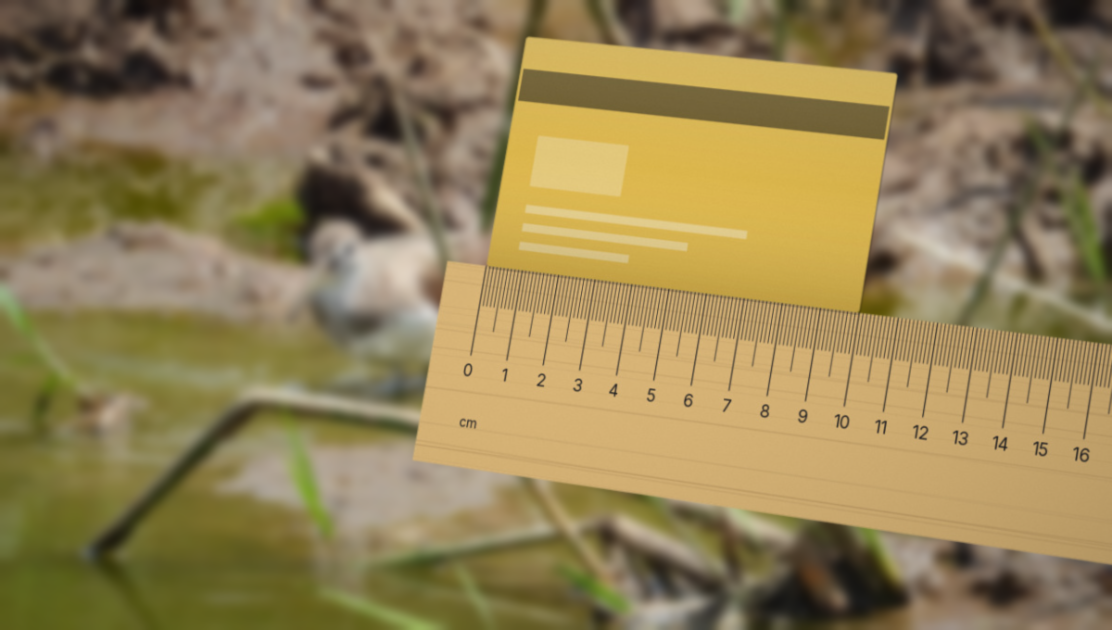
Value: 10cm
